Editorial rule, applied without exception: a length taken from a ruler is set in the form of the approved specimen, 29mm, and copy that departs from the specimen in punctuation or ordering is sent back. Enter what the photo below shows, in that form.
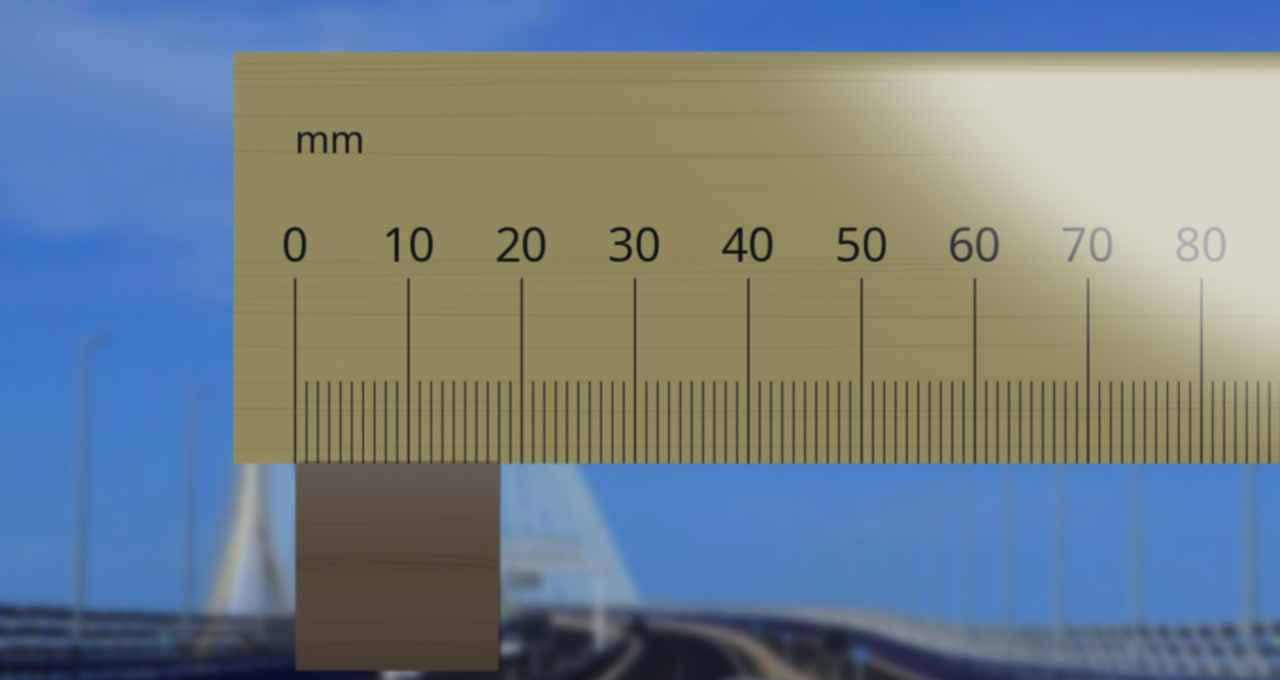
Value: 18mm
